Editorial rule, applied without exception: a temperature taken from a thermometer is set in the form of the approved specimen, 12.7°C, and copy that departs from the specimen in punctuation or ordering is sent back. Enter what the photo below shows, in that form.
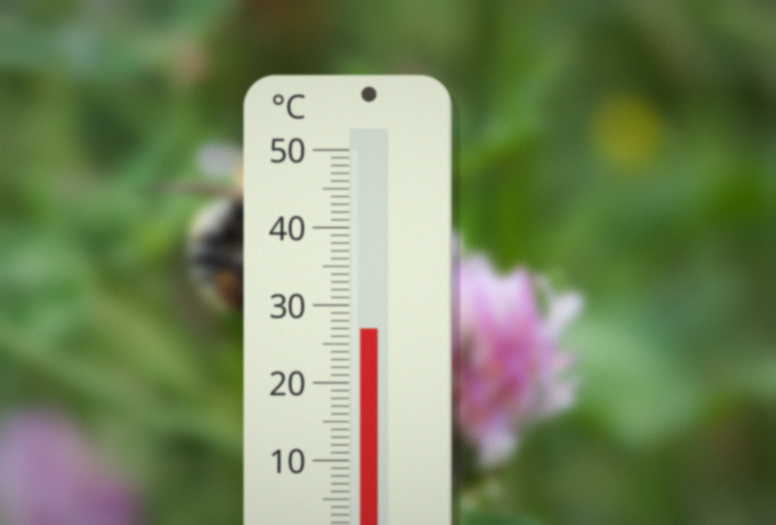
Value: 27°C
